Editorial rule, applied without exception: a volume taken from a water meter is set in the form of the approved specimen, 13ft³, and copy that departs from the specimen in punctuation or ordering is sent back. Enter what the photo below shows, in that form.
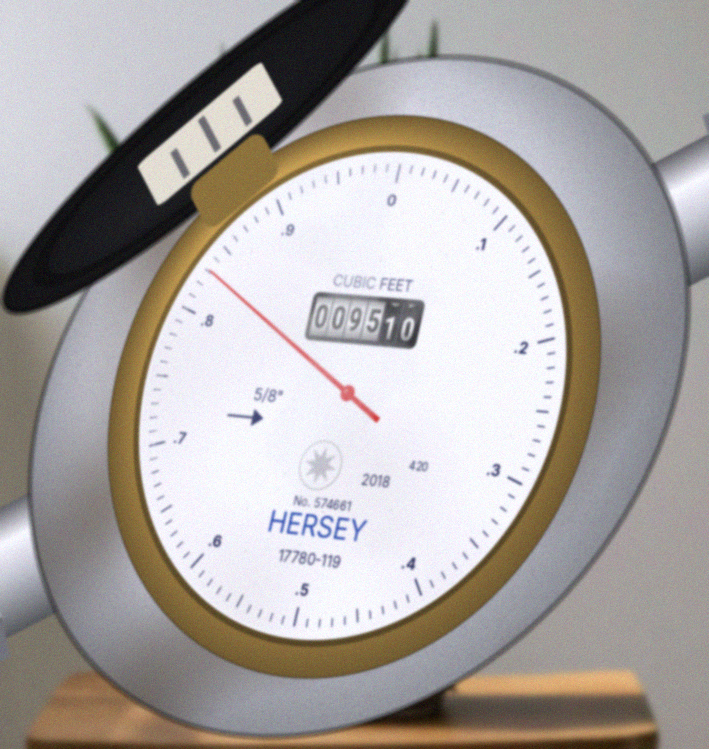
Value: 9509.83ft³
